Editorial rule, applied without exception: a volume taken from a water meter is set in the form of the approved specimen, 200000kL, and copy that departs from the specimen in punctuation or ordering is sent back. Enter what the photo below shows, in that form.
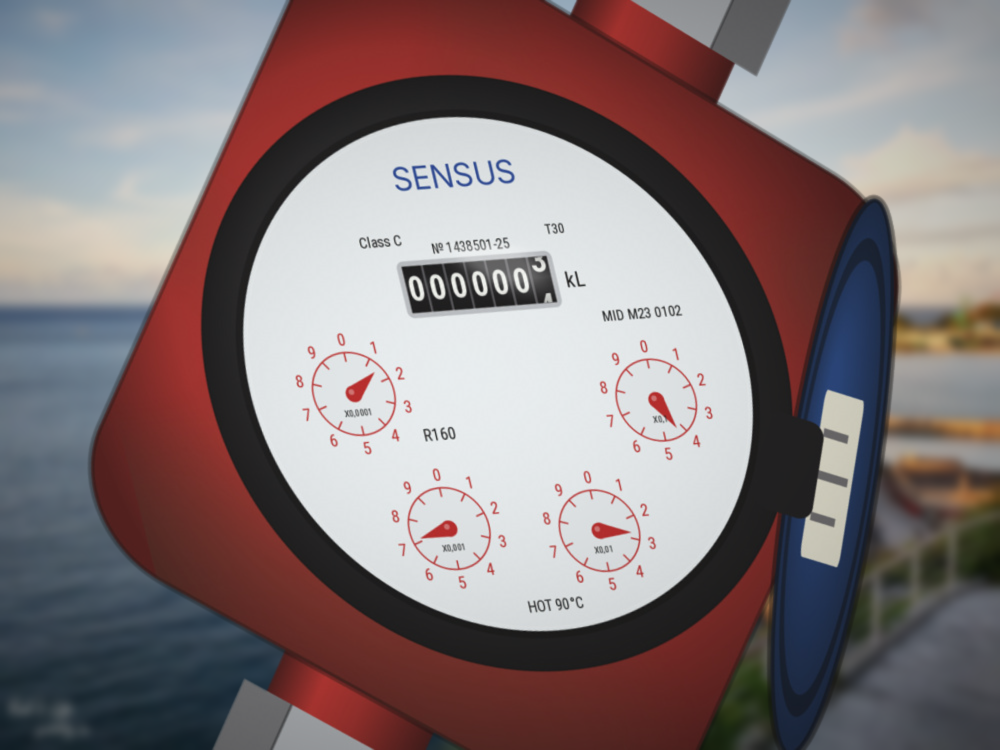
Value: 3.4271kL
